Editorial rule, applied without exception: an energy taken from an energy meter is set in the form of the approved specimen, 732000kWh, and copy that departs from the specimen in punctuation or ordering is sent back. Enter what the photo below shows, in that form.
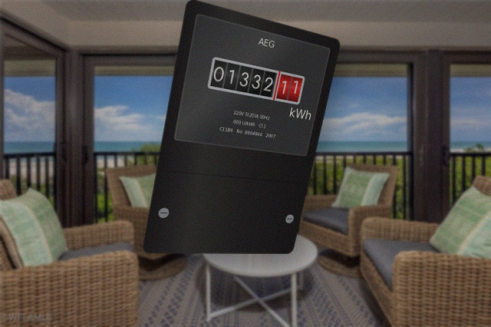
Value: 1332.11kWh
